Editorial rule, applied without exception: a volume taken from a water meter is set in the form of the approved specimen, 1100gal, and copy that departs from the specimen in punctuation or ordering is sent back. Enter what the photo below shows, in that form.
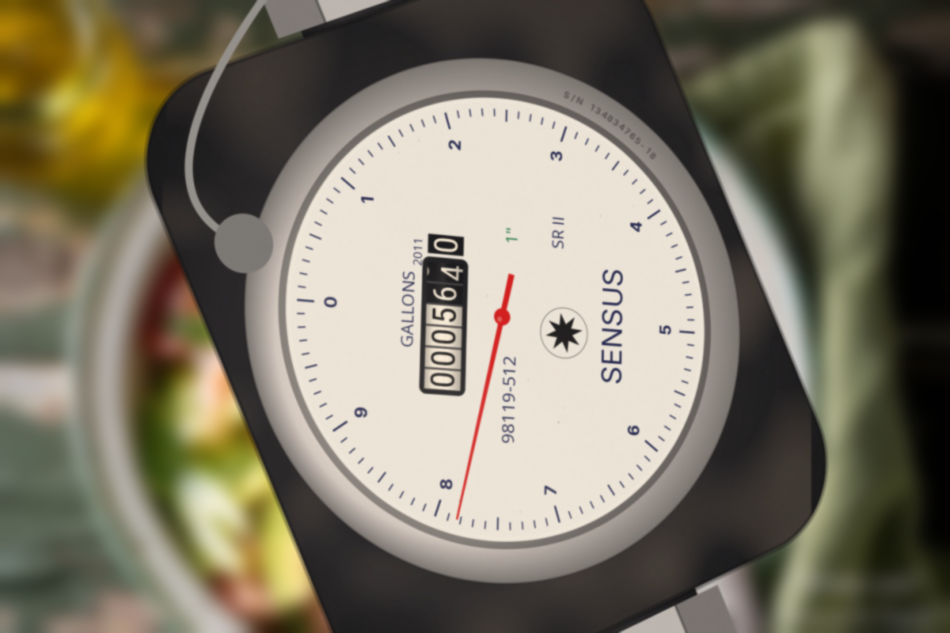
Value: 5637.8gal
